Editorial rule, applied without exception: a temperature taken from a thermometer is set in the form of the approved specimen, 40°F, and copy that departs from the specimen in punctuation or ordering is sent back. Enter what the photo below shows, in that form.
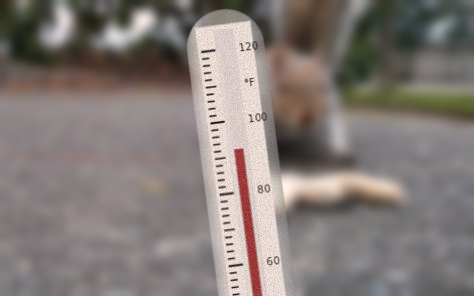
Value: 92°F
